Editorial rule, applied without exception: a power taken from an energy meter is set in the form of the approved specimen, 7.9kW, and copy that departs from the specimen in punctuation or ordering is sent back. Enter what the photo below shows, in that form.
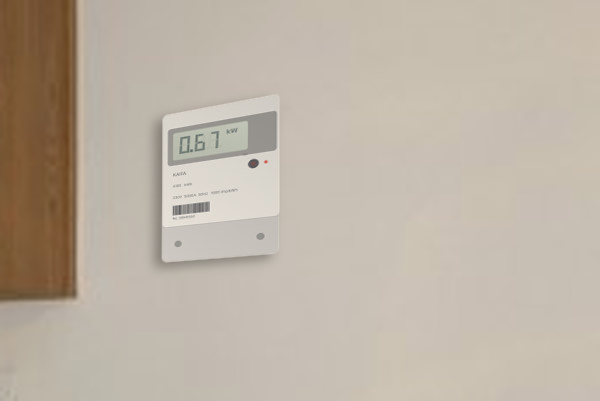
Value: 0.67kW
